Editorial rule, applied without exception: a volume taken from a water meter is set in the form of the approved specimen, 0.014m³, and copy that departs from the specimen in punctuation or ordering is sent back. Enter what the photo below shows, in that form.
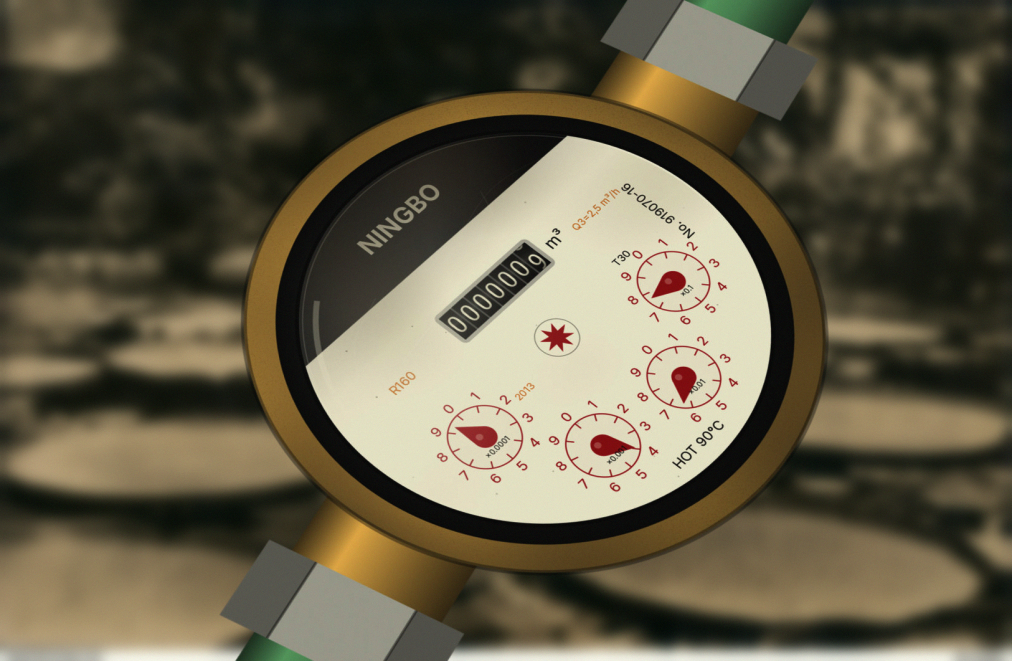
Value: 8.7639m³
